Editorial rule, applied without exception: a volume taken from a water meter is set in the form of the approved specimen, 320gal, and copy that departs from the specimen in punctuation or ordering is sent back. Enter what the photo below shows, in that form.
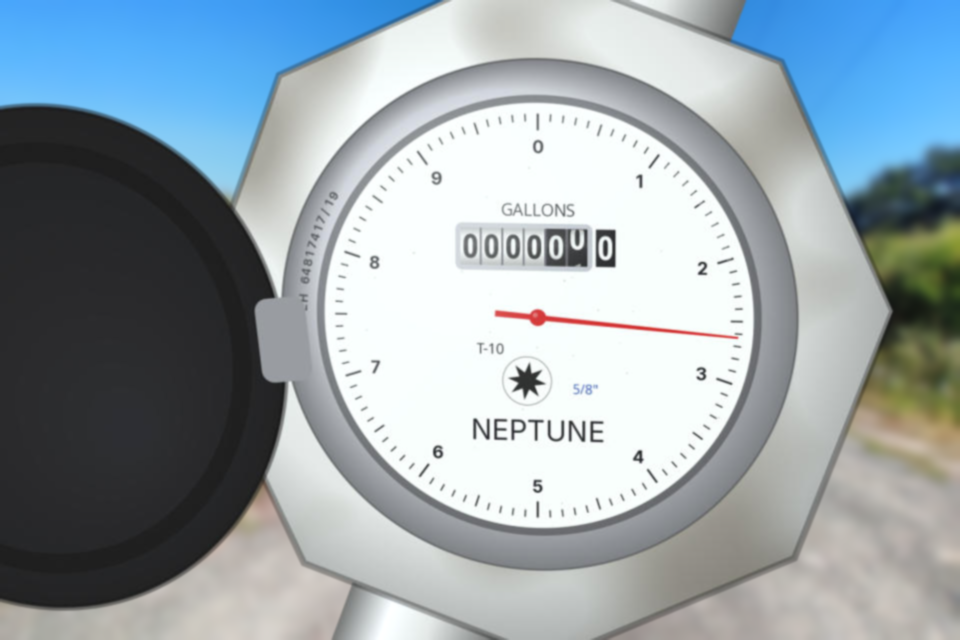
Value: 2.6gal
